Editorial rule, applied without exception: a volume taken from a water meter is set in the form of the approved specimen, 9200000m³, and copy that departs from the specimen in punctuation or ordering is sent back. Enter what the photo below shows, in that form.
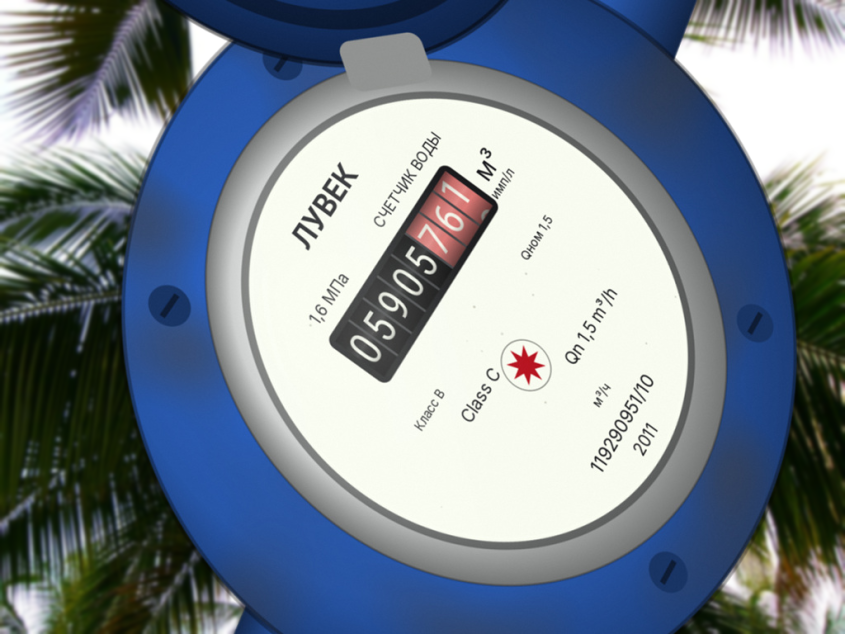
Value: 5905.761m³
